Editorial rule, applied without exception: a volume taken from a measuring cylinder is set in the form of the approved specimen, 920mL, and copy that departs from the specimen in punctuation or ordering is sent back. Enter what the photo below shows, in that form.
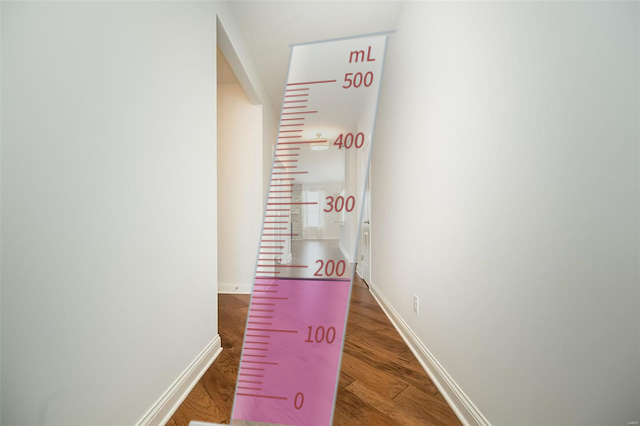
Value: 180mL
